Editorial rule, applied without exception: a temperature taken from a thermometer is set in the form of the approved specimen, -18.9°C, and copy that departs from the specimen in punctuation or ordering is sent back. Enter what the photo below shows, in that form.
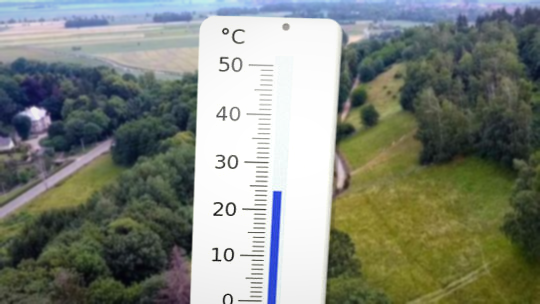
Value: 24°C
